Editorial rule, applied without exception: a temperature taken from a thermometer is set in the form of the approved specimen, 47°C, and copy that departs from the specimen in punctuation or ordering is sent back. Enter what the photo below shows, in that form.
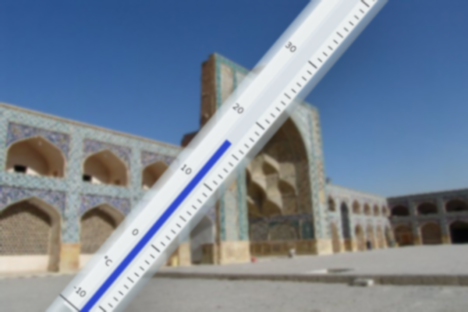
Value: 16°C
